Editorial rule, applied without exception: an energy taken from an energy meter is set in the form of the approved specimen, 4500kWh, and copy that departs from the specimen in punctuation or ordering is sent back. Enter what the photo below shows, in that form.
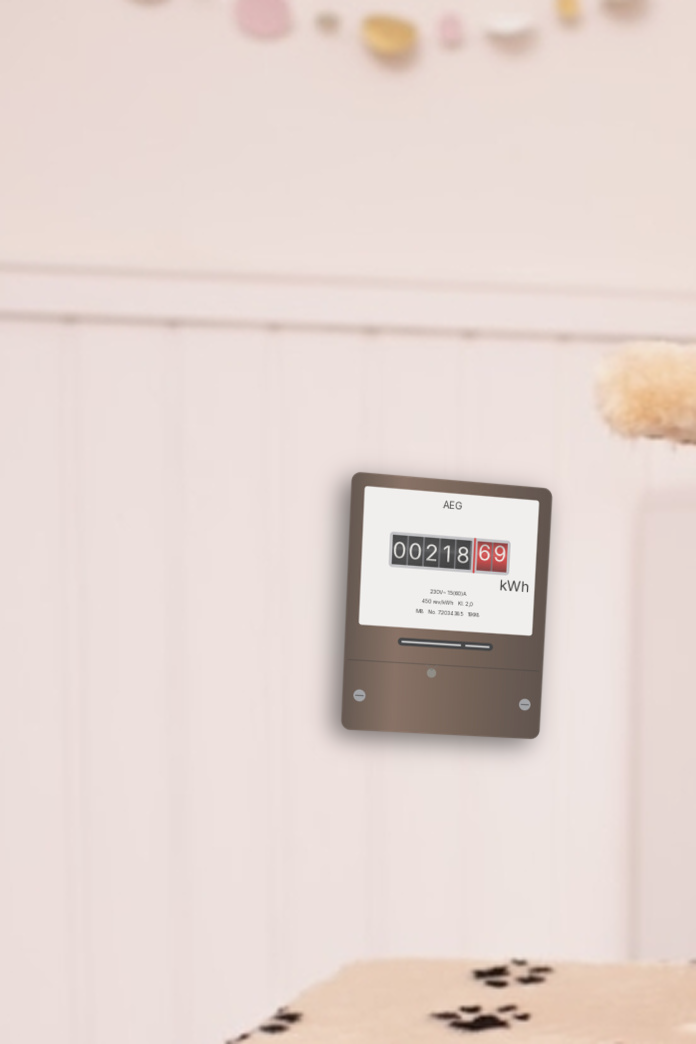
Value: 218.69kWh
